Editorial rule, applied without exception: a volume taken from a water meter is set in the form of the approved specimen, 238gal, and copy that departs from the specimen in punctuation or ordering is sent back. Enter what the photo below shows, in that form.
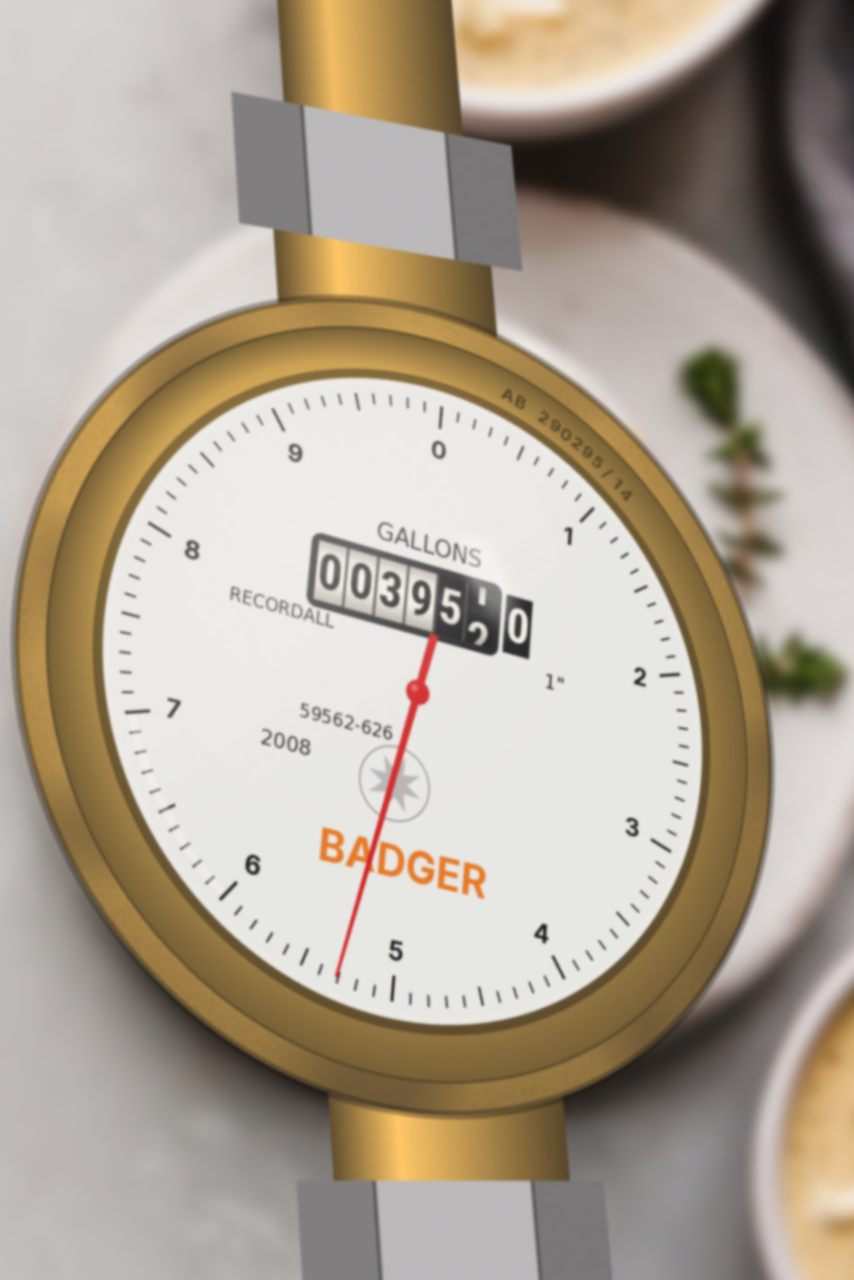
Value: 39515.3gal
